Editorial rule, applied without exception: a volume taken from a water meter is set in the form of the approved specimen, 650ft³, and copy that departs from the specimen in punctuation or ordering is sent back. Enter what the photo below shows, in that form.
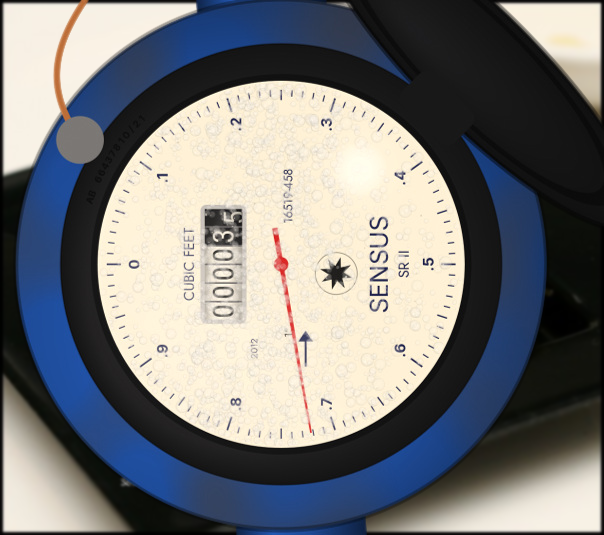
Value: 34.72ft³
